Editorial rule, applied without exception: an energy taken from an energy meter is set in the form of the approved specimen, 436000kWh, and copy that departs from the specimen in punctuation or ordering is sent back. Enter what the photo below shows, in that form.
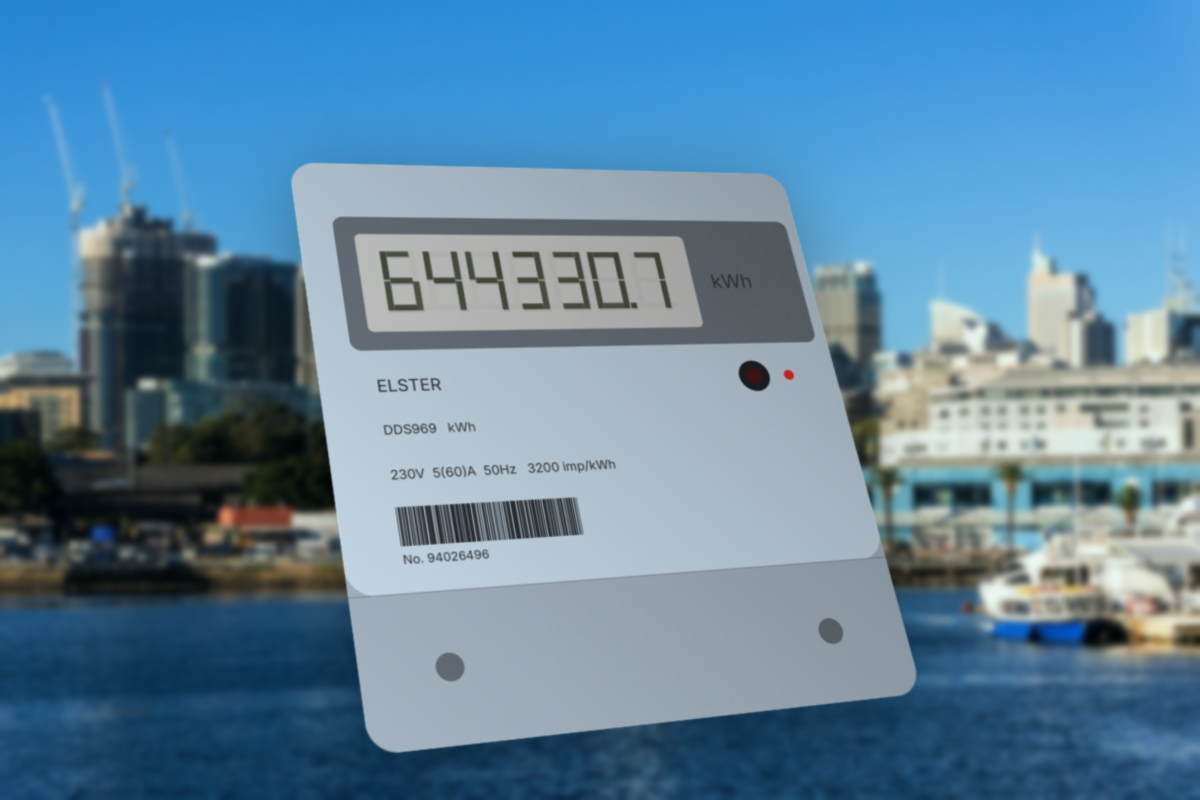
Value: 644330.7kWh
